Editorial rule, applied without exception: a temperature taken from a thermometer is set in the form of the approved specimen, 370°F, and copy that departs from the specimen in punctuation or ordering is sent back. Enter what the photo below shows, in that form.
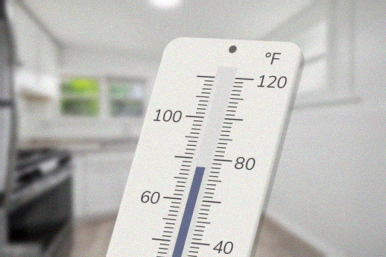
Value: 76°F
